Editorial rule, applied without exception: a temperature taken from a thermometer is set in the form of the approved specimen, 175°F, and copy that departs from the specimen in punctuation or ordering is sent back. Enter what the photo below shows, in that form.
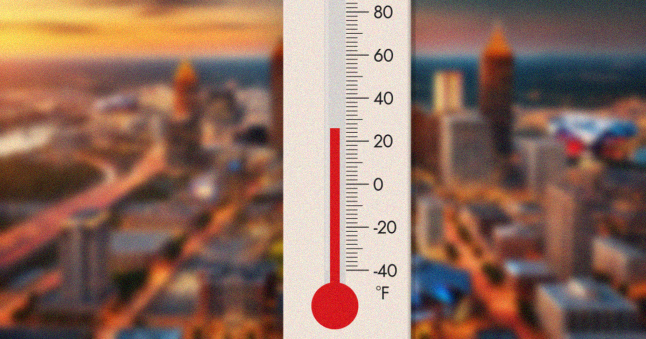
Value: 26°F
